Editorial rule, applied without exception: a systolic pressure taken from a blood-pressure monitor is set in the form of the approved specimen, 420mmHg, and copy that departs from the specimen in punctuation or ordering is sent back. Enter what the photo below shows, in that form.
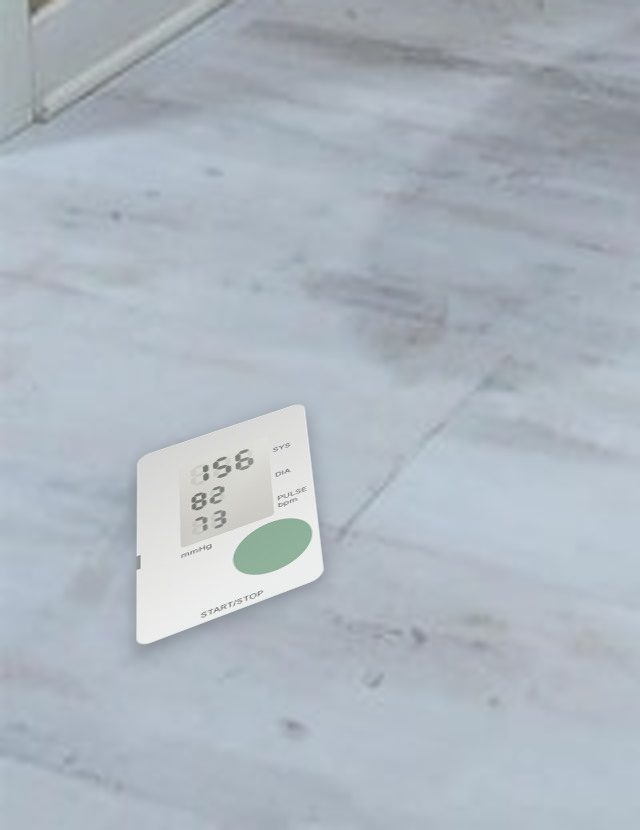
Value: 156mmHg
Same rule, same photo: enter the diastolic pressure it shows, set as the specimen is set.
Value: 82mmHg
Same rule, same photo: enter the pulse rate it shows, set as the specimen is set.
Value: 73bpm
